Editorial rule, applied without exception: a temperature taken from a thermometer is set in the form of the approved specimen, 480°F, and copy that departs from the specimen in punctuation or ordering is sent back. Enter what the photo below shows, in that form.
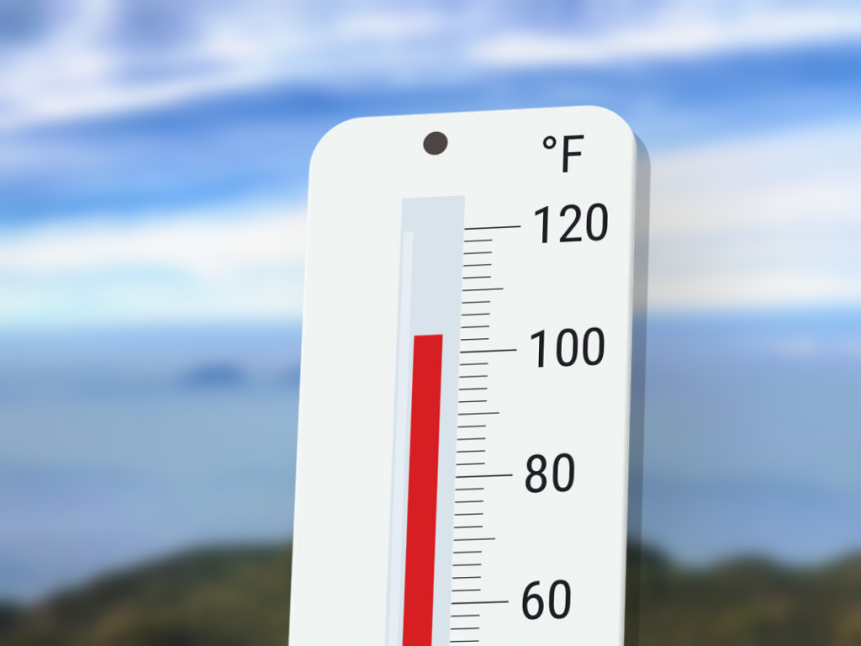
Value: 103°F
